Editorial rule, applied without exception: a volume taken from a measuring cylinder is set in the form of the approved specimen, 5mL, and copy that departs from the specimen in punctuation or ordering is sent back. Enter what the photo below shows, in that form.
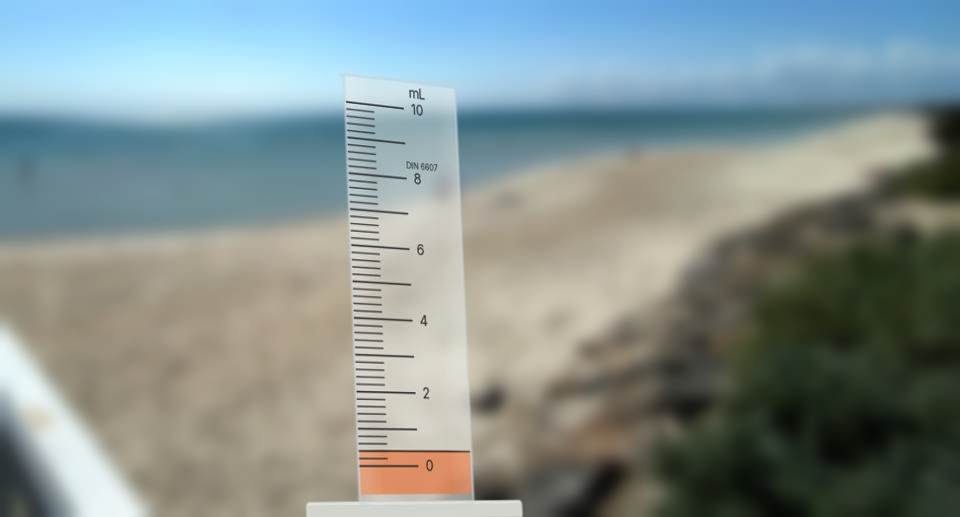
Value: 0.4mL
